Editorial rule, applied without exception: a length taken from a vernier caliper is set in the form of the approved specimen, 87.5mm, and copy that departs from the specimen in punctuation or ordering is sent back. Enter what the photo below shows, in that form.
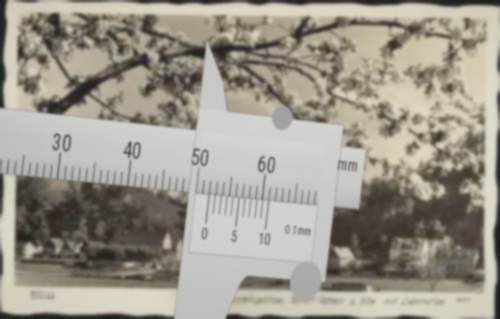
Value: 52.0mm
